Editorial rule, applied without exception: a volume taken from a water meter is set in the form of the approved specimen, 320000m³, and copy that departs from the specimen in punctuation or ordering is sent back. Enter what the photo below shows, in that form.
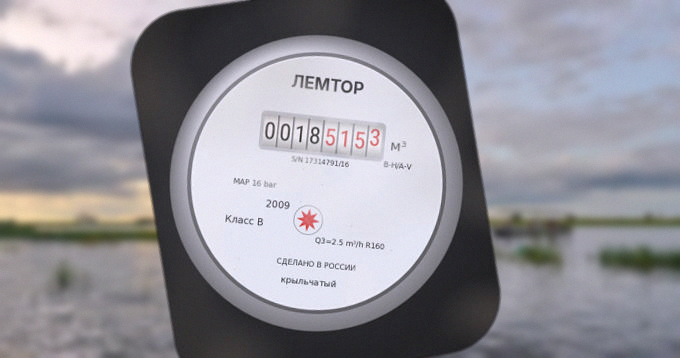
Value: 18.5153m³
